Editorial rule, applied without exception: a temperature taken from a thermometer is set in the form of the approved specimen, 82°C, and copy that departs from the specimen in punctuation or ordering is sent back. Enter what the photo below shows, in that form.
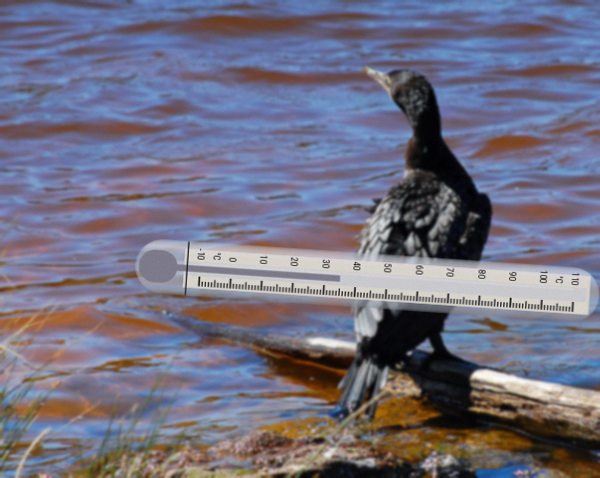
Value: 35°C
